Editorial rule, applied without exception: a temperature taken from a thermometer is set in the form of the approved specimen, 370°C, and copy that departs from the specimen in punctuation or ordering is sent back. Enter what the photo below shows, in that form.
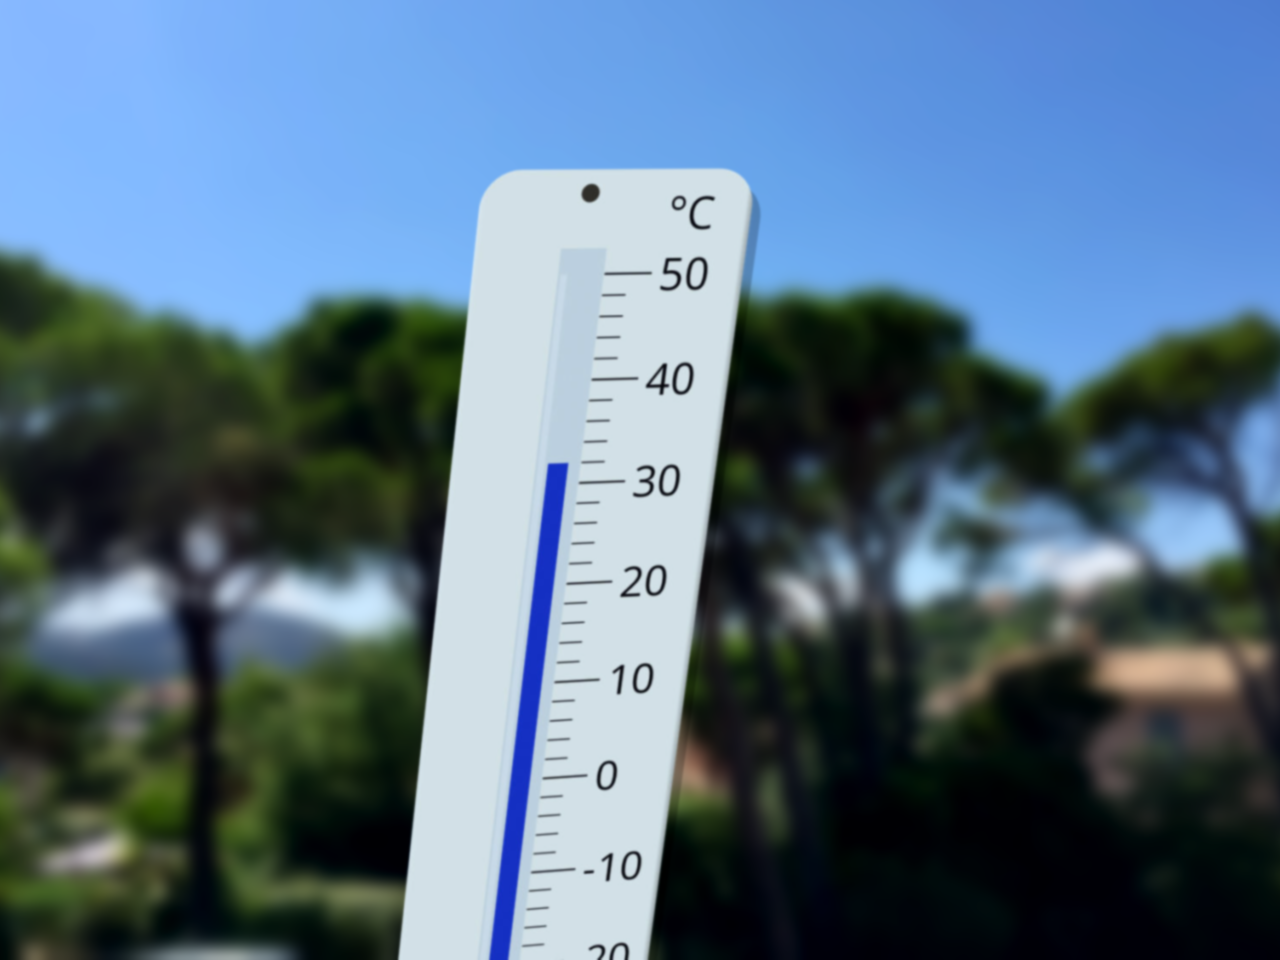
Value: 32°C
